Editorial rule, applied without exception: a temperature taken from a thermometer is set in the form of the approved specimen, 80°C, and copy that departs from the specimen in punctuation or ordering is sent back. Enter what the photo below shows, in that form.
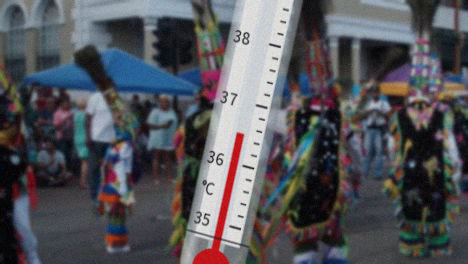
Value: 36.5°C
